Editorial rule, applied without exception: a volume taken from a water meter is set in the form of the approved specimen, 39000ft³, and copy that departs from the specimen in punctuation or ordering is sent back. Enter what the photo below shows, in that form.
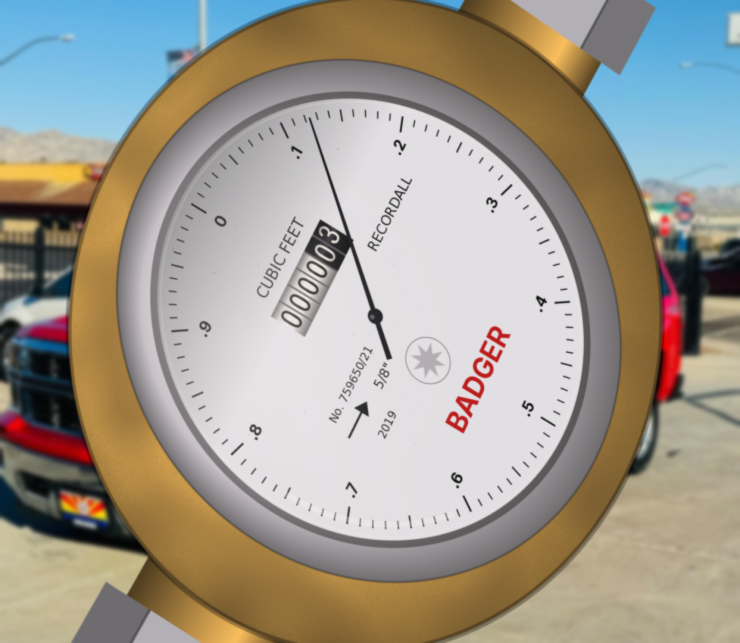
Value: 3.12ft³
